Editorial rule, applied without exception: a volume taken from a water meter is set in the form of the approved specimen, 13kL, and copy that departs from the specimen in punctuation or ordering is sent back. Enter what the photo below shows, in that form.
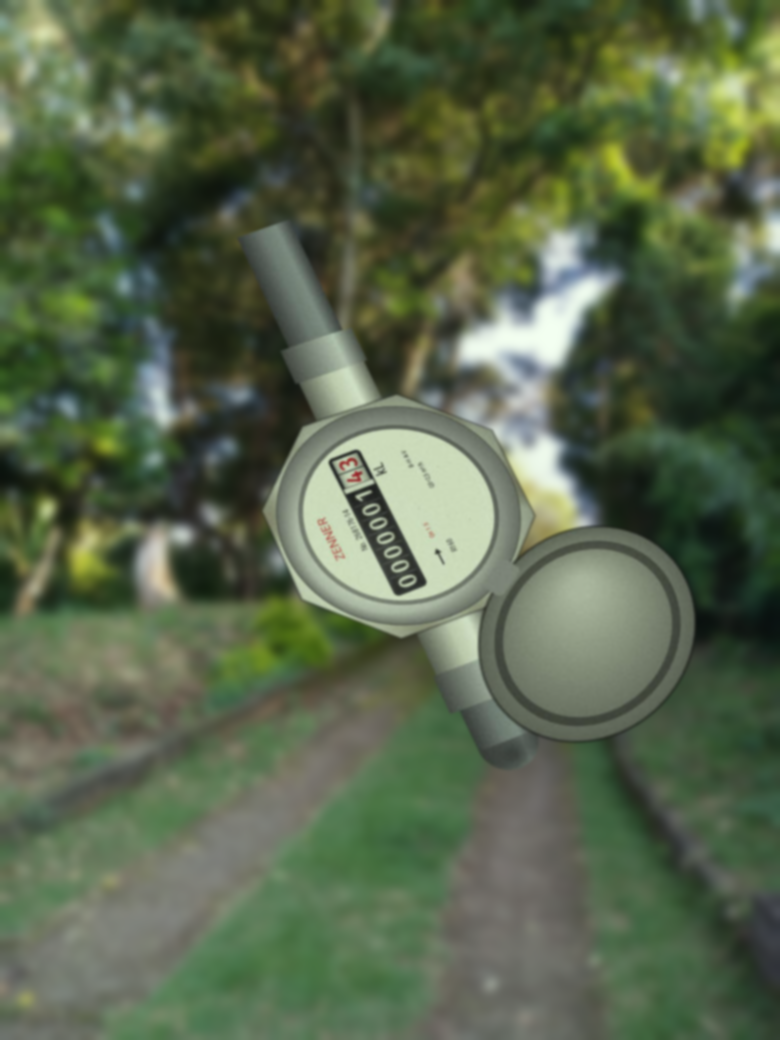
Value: 1.43kL
